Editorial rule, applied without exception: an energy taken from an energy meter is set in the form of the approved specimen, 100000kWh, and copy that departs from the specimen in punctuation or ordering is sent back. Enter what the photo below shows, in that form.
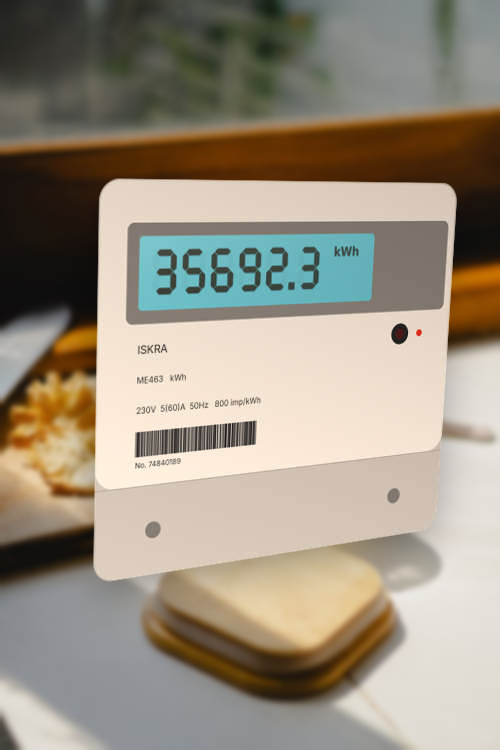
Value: 35692.3kWh
